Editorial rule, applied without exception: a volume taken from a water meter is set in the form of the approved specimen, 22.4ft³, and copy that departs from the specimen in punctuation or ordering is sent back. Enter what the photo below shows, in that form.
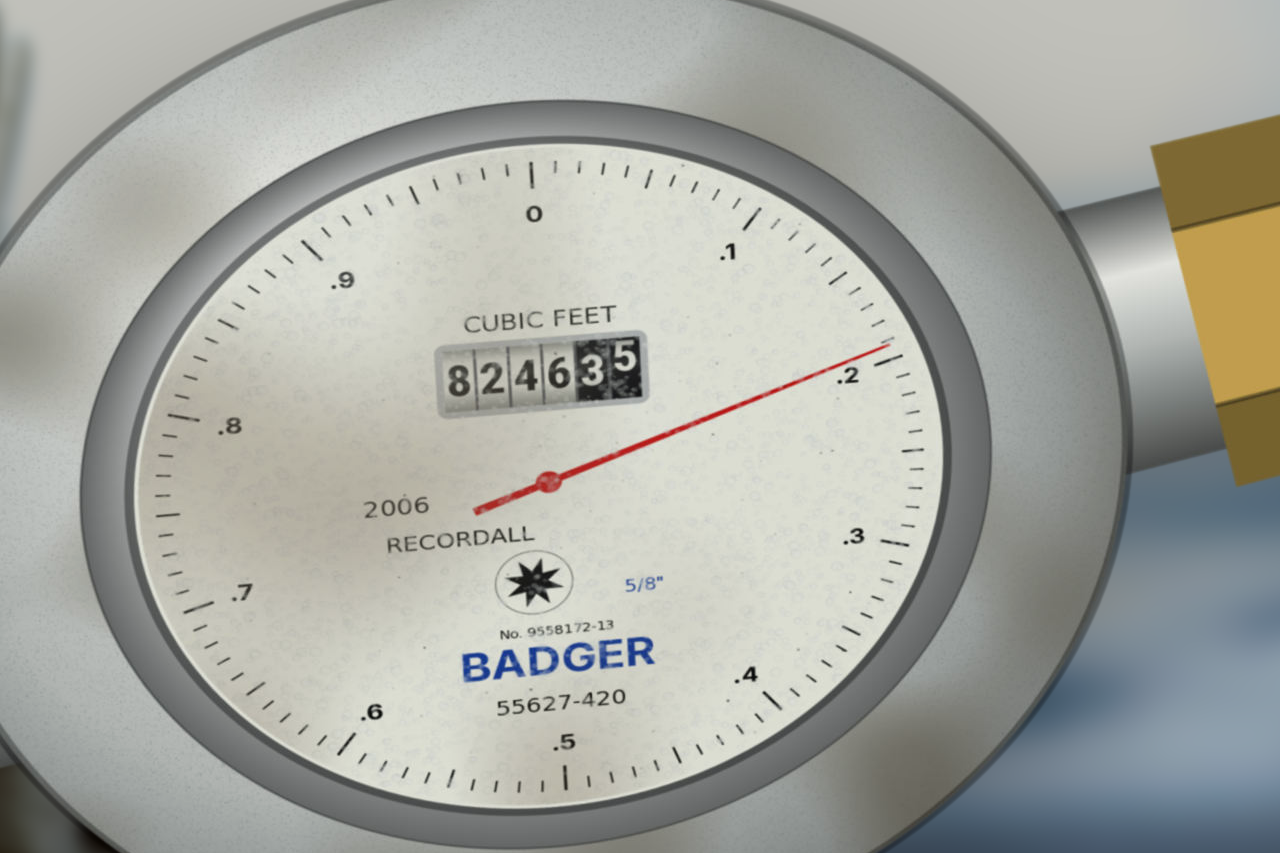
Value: 824635.19ft³
